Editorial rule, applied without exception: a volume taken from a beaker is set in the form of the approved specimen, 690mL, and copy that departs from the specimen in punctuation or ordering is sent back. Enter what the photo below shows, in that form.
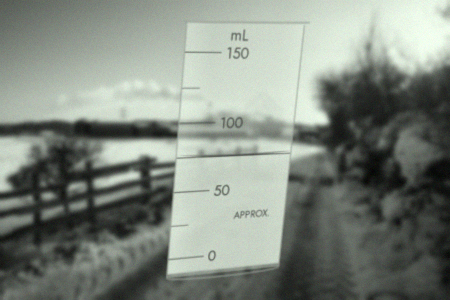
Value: 75mL
